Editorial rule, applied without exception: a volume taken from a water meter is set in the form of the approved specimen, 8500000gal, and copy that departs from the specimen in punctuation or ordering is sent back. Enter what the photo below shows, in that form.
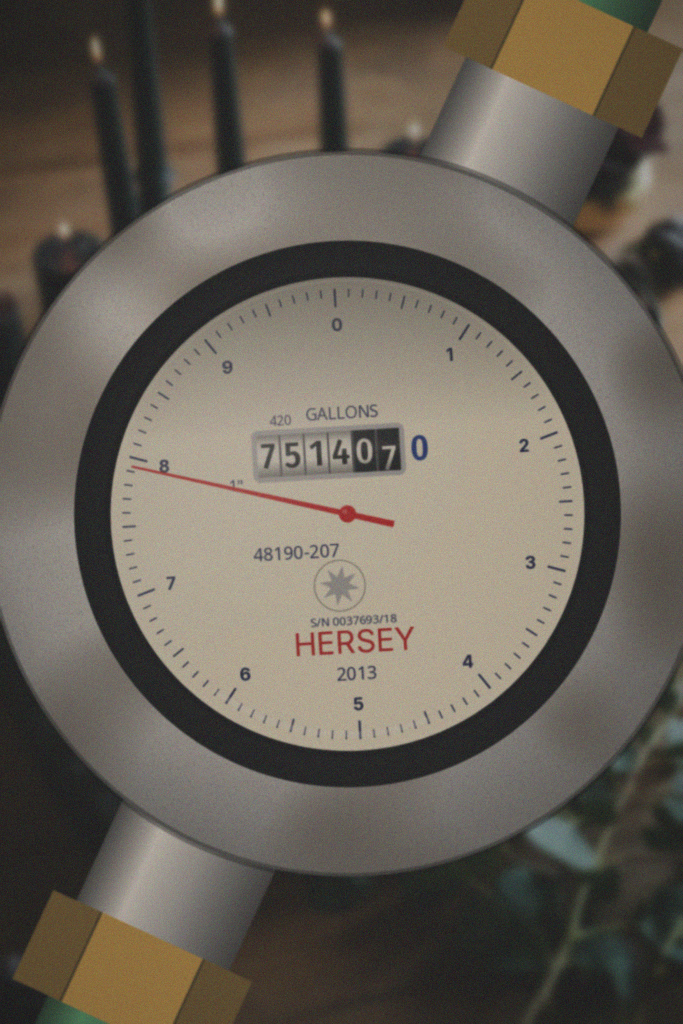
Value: 7514067.9gal
